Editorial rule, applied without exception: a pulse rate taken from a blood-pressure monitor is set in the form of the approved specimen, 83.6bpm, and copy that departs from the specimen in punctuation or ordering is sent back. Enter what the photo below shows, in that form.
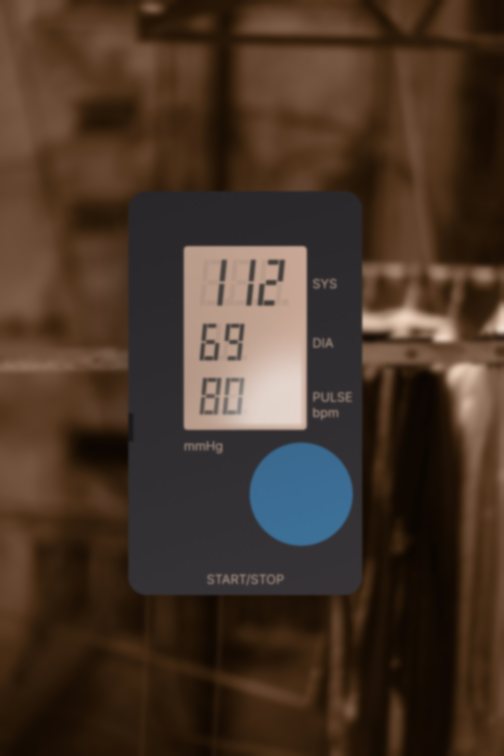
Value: 80bpm
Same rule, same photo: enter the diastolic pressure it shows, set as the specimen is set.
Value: 69mmHg
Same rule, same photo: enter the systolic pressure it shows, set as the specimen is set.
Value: 112mmHg
